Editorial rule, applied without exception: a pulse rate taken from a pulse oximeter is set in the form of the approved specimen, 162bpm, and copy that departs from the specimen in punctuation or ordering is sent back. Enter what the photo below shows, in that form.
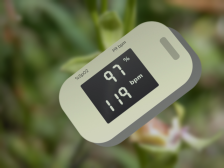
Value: 119bpm
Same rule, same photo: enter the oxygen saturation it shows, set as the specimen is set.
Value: 97%
